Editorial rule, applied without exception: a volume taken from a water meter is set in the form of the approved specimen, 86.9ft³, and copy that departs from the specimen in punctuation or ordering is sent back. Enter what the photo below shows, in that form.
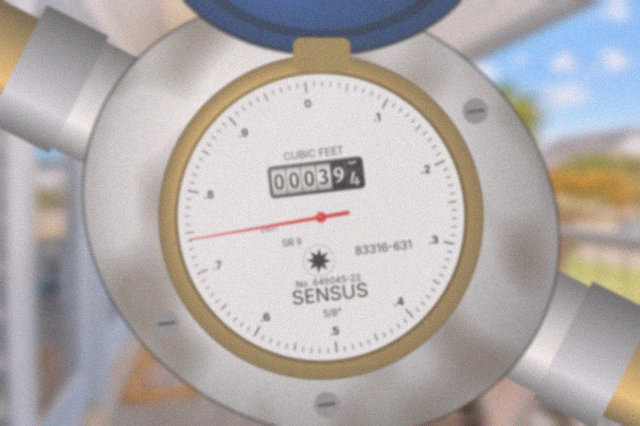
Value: 393.74ft³
